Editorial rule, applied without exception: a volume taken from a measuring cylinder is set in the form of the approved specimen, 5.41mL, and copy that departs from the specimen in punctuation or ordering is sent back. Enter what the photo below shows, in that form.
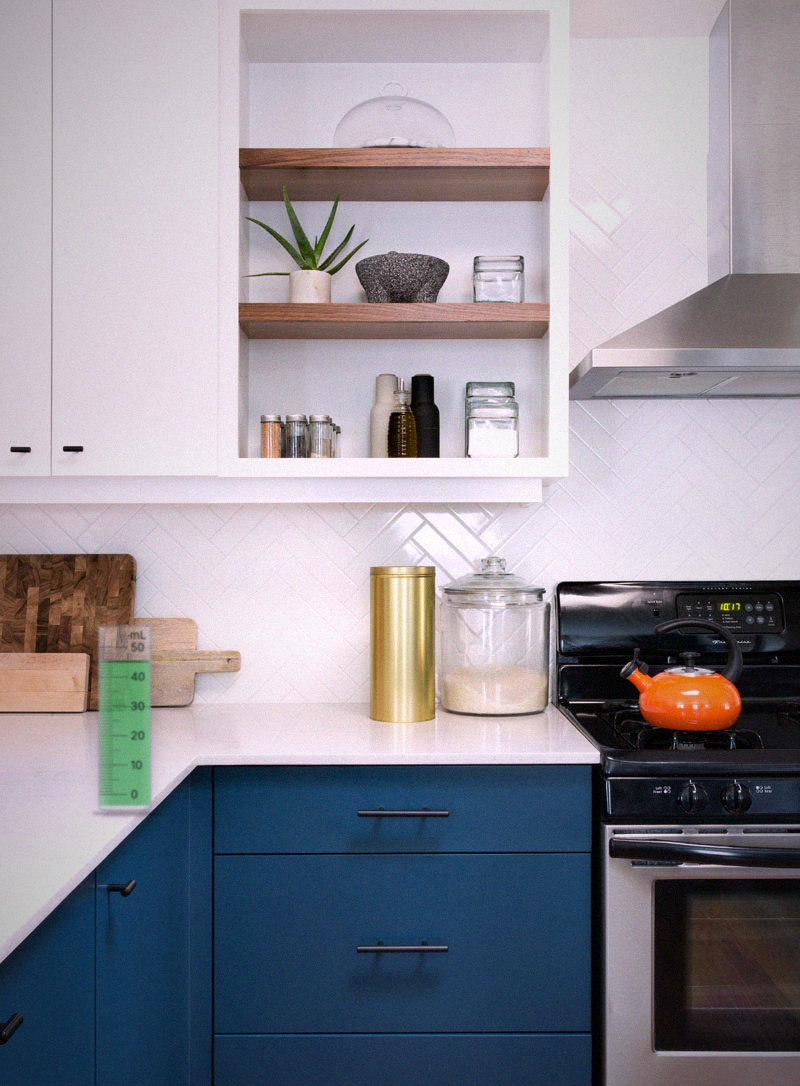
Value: 45mL
